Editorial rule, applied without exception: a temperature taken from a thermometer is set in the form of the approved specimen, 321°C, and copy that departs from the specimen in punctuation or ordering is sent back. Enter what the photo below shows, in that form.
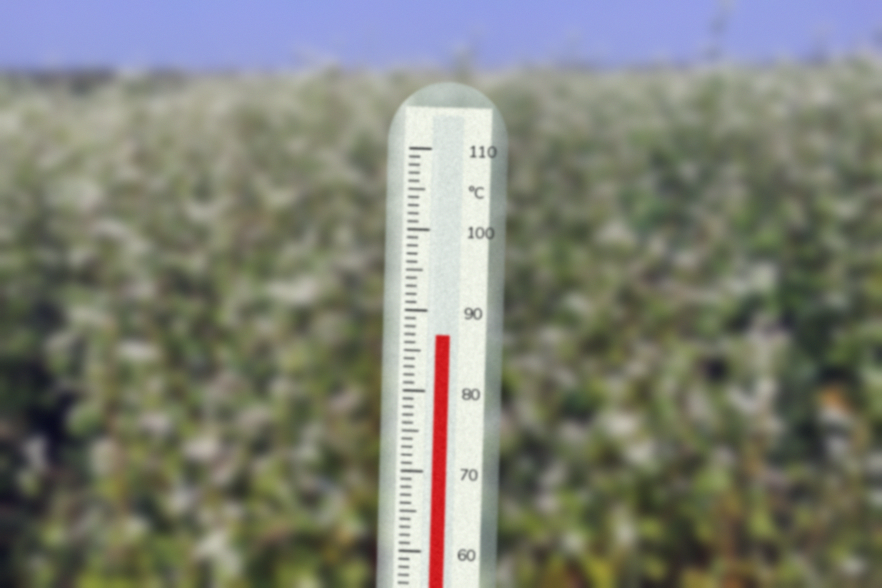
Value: 87°C
